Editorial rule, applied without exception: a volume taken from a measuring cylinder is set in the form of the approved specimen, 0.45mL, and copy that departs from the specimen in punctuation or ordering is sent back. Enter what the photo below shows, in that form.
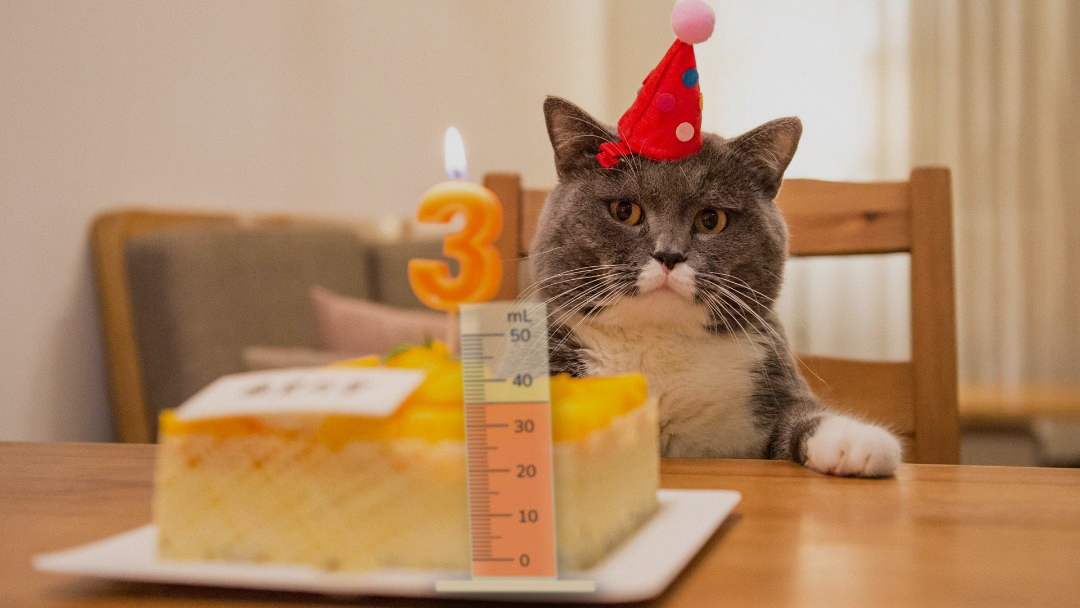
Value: 35mL
